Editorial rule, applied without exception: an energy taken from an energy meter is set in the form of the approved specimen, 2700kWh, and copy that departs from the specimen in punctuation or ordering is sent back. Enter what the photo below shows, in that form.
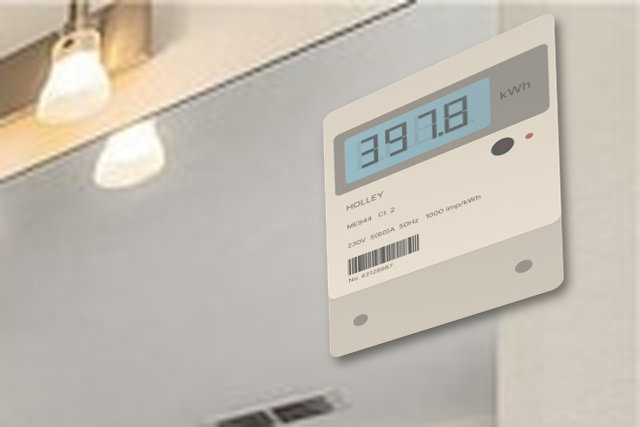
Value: 397.8kWh
